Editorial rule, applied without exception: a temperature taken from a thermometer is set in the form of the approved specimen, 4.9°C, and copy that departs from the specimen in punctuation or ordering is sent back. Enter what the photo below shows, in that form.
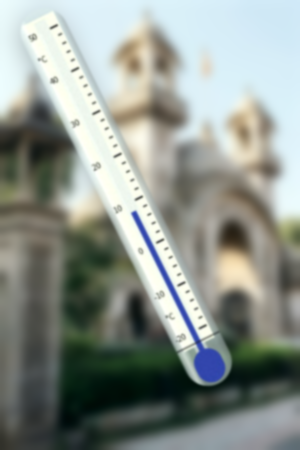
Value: 8°C
